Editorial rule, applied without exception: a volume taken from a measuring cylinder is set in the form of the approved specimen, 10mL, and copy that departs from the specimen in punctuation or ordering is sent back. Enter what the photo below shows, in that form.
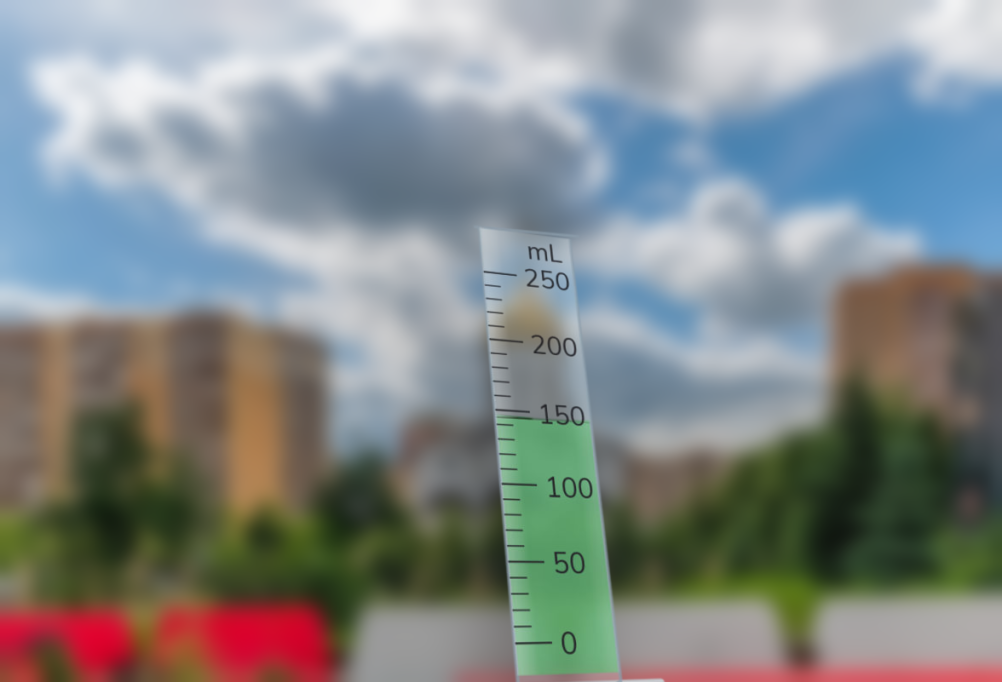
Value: 145mL
